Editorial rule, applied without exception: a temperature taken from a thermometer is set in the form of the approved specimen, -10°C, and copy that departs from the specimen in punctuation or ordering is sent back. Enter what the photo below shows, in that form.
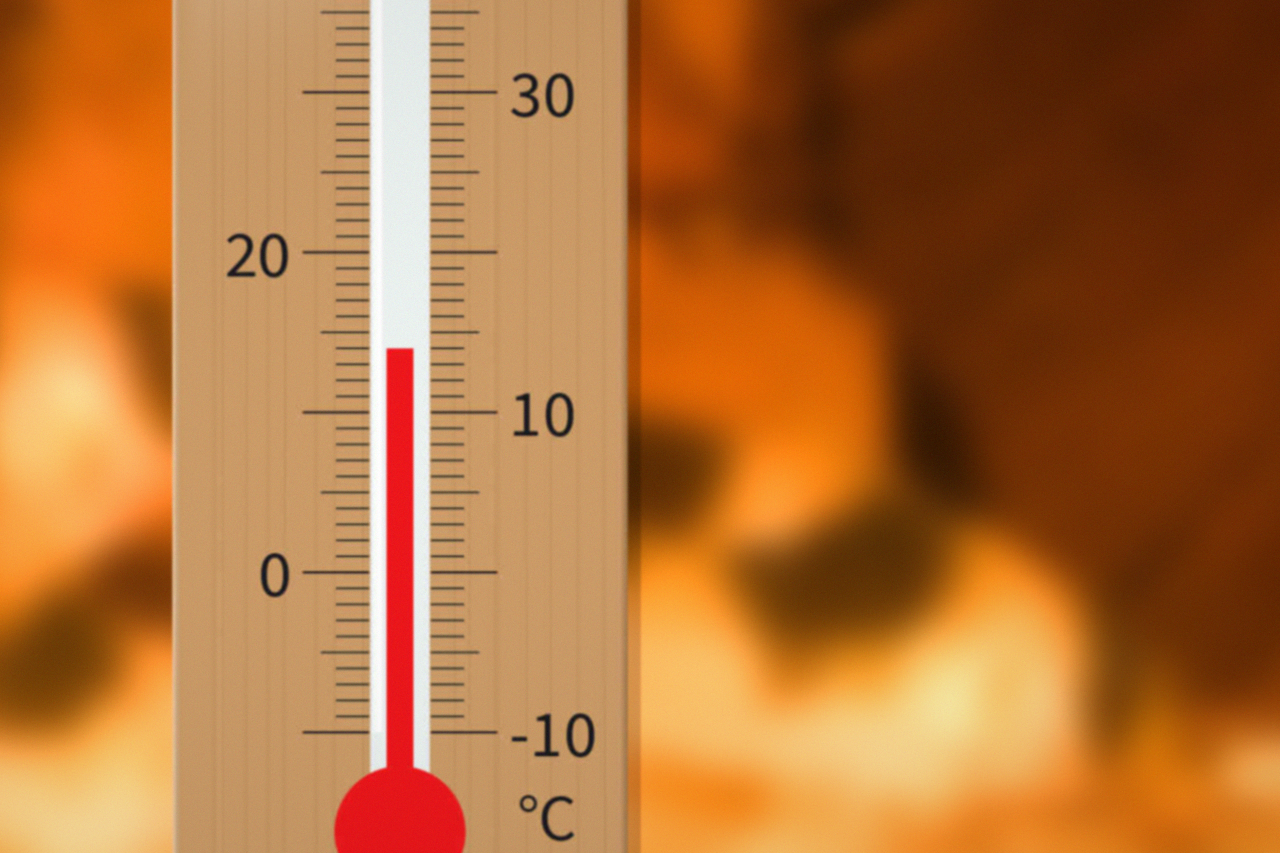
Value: 14°C
